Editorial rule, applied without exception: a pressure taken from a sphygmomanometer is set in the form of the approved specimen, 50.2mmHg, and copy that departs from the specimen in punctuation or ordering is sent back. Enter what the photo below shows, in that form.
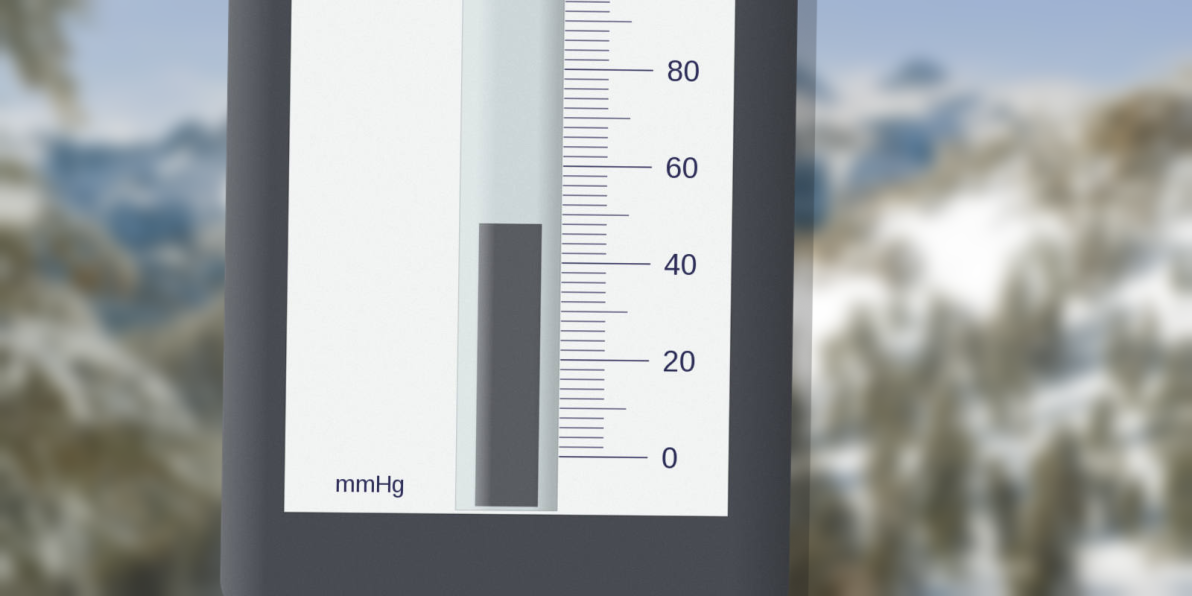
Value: 48mmHg
